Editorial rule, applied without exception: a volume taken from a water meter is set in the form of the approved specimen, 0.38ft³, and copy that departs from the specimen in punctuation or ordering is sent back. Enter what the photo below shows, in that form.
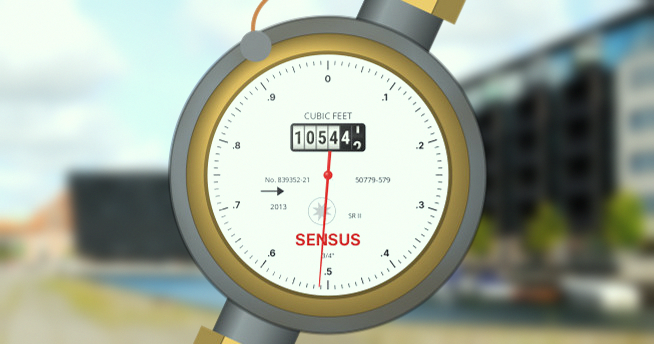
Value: 105441.51ft³
